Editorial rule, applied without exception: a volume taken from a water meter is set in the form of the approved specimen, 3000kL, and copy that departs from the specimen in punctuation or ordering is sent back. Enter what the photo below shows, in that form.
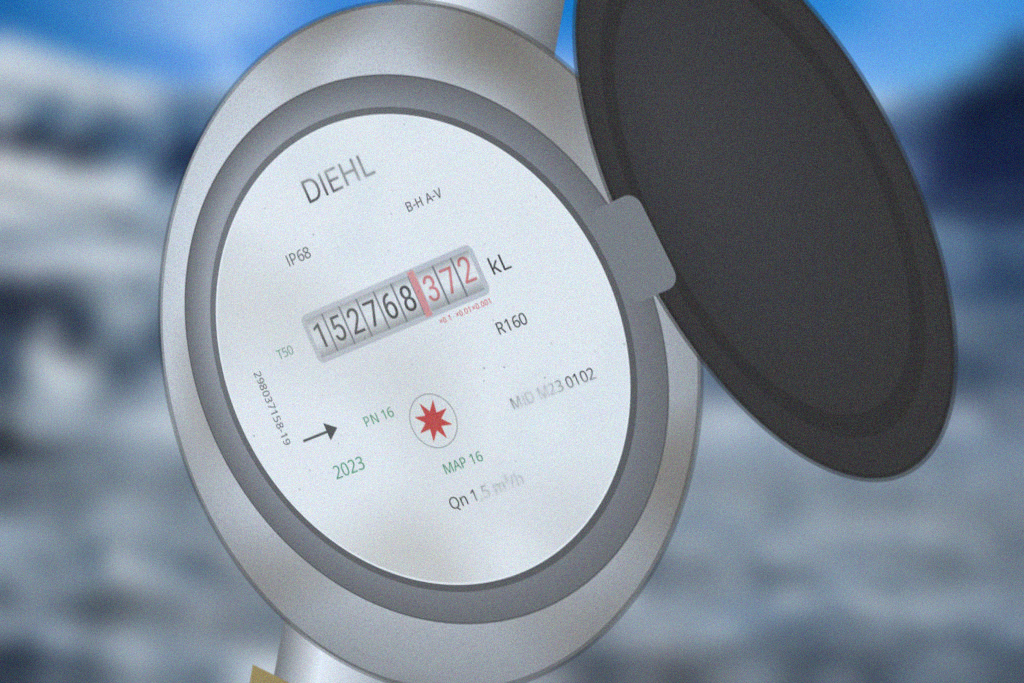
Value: 152768.372kL
